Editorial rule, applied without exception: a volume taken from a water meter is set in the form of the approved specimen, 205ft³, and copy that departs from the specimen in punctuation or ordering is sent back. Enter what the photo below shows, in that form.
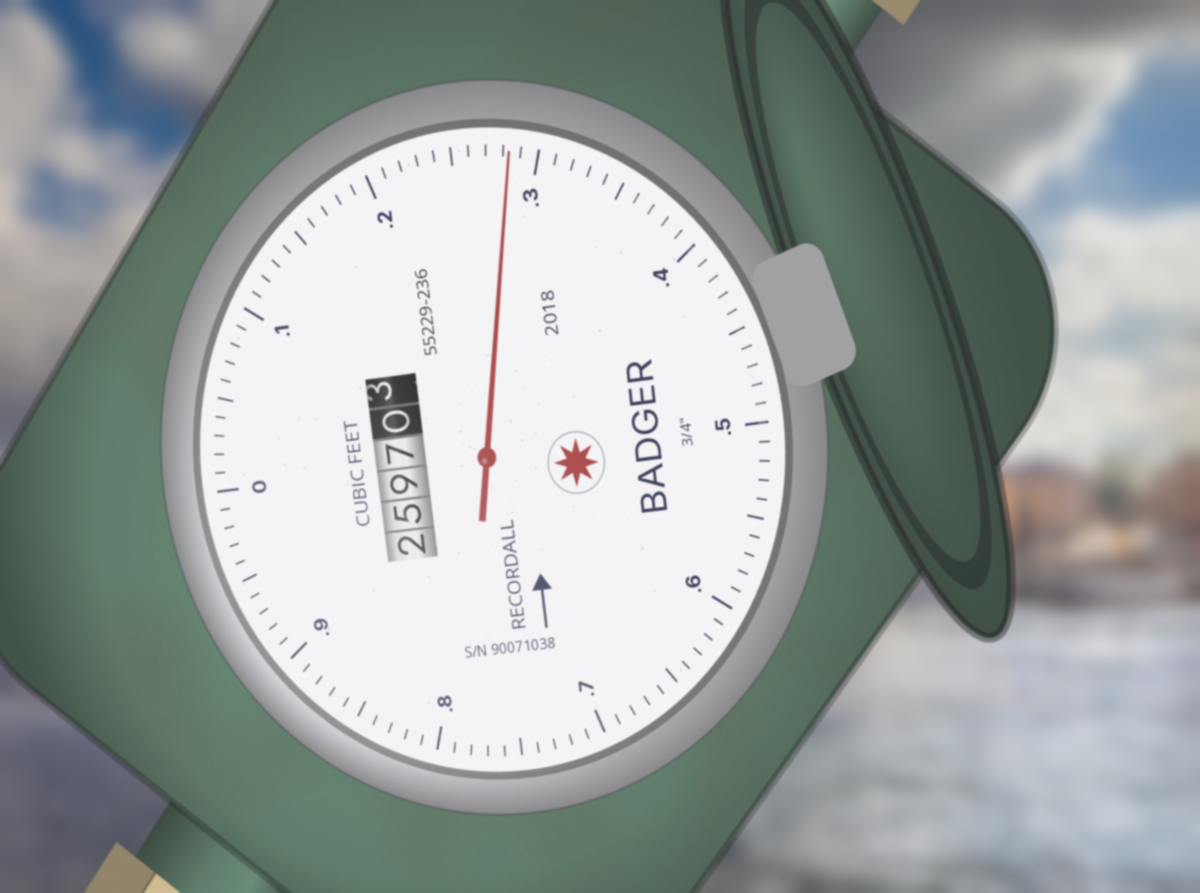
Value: 259703.28ft³
